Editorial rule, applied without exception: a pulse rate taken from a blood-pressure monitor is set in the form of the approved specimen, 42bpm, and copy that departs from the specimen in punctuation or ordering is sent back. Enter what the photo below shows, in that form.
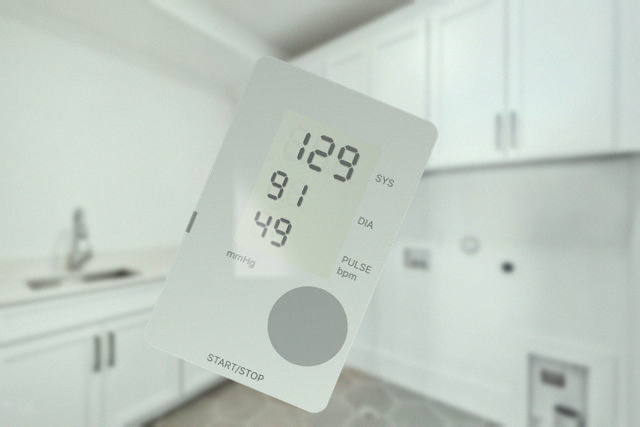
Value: 49bpm
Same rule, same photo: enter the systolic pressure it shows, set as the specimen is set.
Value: 129mmHg
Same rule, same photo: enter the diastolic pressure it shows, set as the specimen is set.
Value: 91mmHg
